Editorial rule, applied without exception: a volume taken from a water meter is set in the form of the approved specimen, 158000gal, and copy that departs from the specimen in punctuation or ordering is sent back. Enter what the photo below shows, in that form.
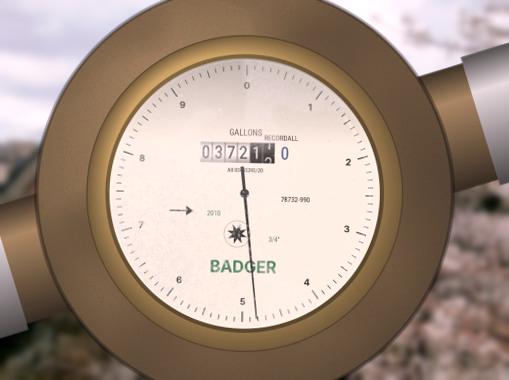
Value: 372114.8gal
